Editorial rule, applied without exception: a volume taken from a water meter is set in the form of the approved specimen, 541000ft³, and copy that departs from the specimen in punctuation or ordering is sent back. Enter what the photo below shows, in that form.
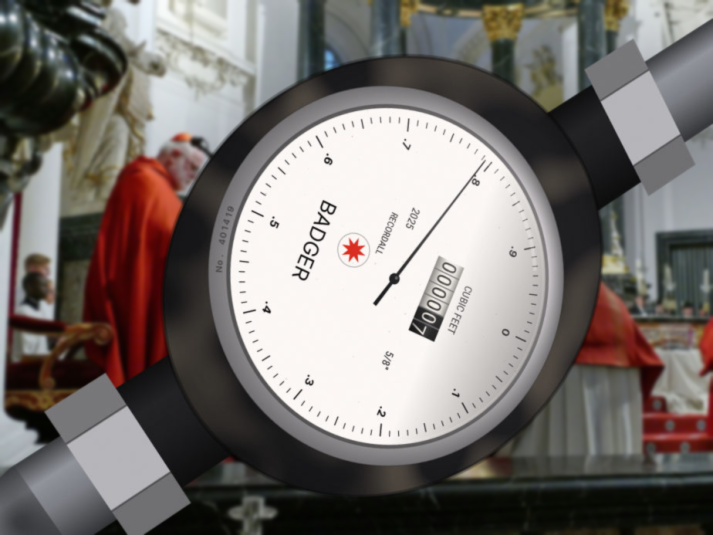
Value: 6.79ft³
